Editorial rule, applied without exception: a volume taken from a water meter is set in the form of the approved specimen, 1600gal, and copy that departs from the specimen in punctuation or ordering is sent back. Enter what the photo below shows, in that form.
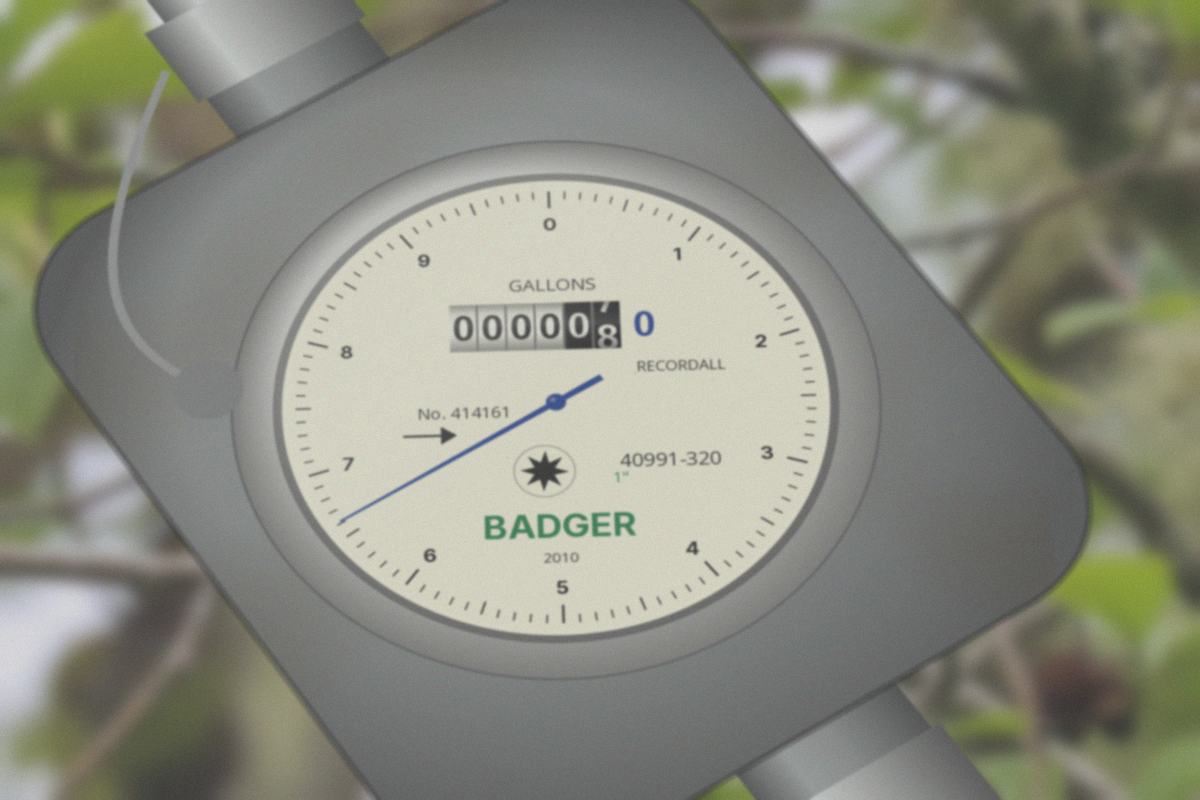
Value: 76.6gal
